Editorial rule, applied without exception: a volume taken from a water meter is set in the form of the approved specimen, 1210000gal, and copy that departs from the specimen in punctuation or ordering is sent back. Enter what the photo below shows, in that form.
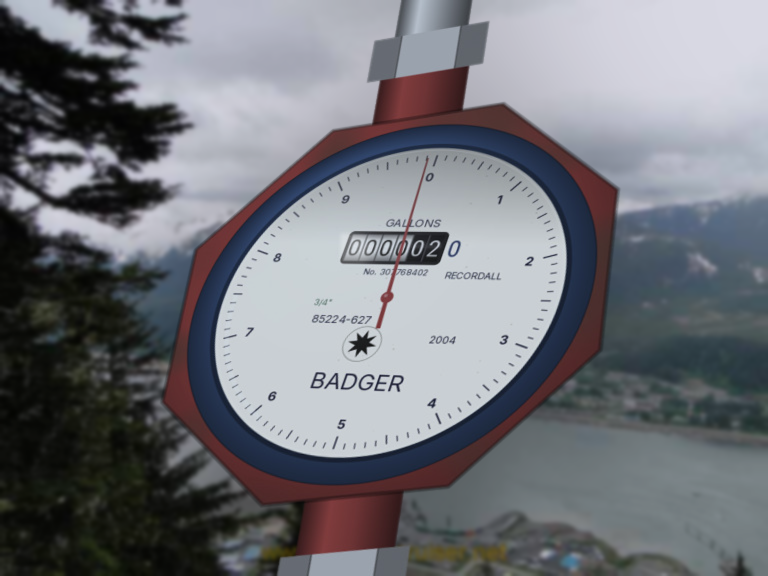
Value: 19.9gal
